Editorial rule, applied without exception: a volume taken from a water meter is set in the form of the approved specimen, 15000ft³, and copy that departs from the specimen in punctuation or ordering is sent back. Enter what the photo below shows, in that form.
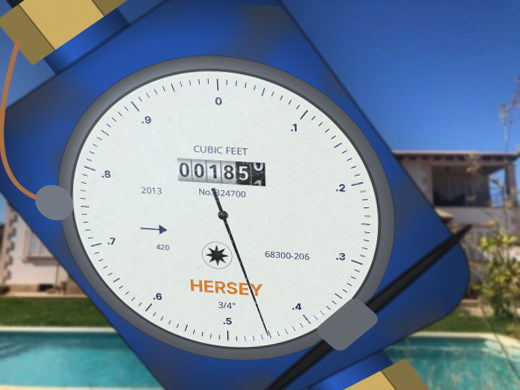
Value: 1850.45ft³
